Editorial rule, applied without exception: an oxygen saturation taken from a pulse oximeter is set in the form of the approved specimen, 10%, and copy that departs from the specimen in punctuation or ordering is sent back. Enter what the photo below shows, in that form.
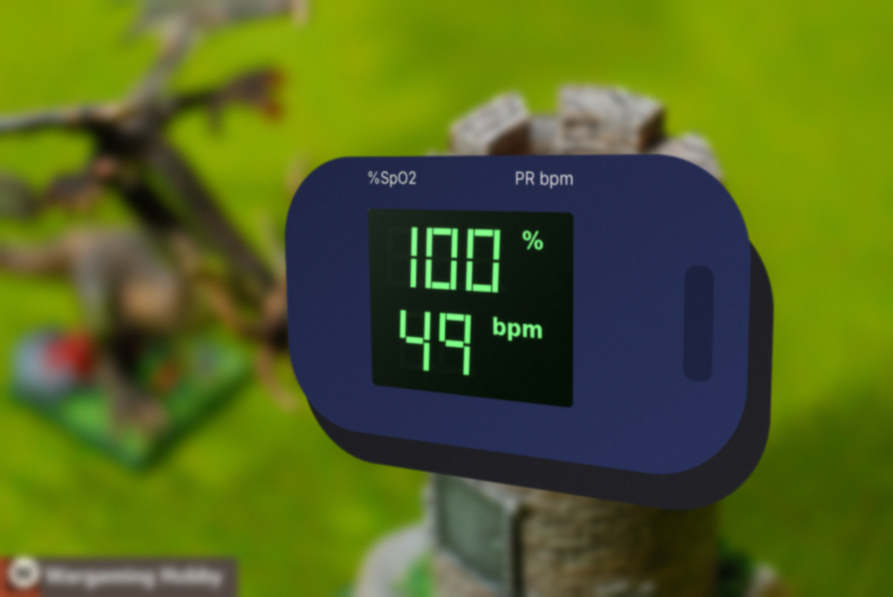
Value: 100%
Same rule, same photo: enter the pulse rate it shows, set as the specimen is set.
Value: 49bpm
